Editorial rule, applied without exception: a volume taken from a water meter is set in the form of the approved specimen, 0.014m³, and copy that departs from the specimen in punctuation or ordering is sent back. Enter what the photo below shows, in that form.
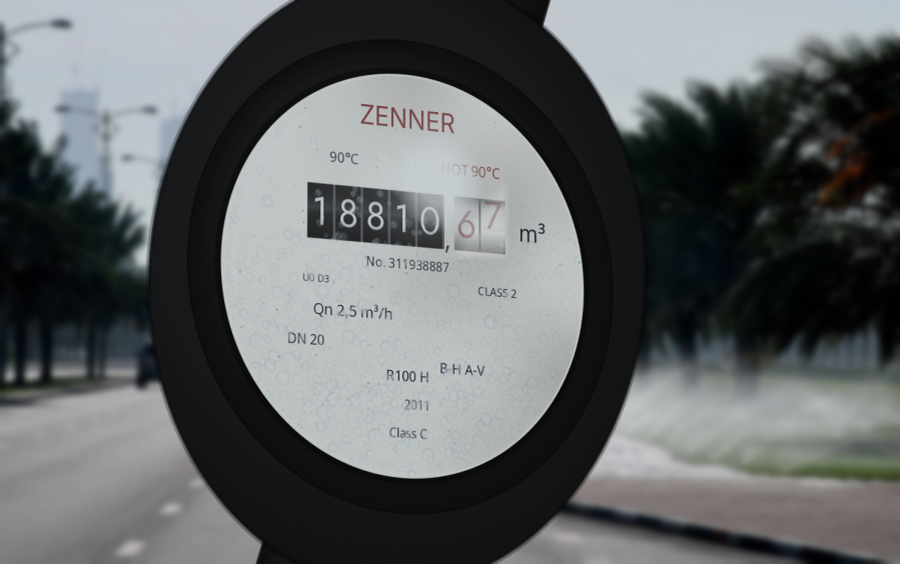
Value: 18810.67m³
